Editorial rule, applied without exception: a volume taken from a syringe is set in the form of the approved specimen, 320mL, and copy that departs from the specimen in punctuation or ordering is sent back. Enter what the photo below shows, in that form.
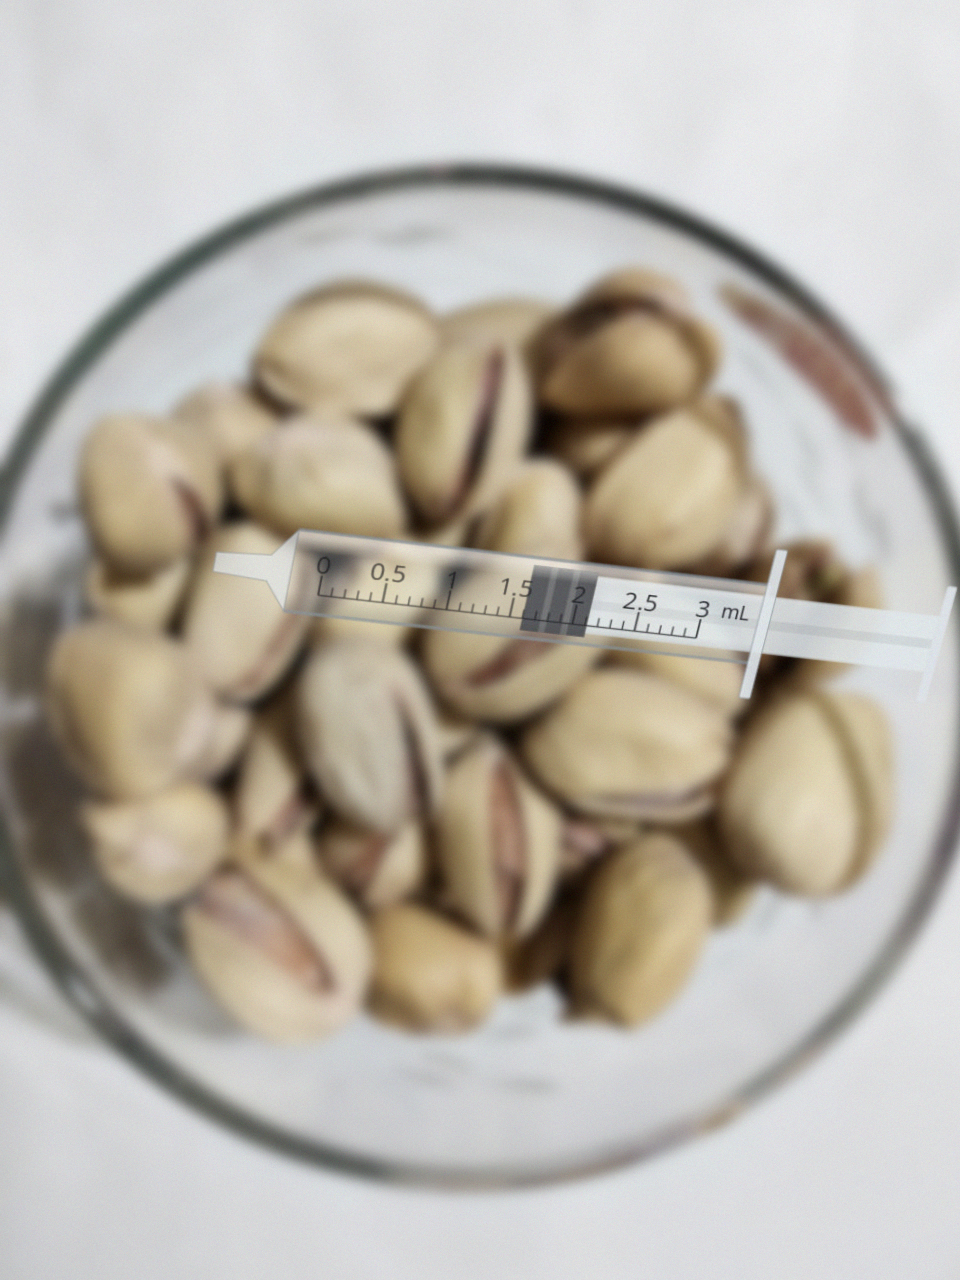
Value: 1.6mL
